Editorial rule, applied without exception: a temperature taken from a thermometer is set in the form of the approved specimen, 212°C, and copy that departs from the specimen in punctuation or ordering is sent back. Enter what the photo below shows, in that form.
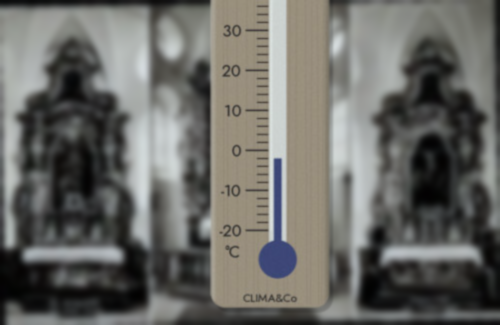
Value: -2°C
